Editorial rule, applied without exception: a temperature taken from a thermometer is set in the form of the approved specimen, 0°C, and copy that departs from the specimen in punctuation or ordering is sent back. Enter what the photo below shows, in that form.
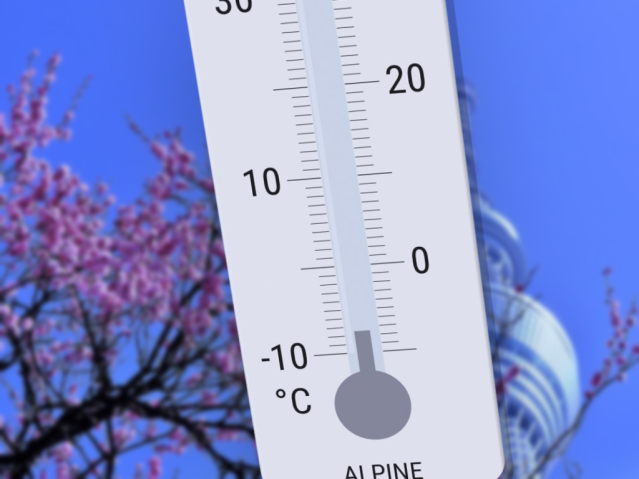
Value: -7.5°C
